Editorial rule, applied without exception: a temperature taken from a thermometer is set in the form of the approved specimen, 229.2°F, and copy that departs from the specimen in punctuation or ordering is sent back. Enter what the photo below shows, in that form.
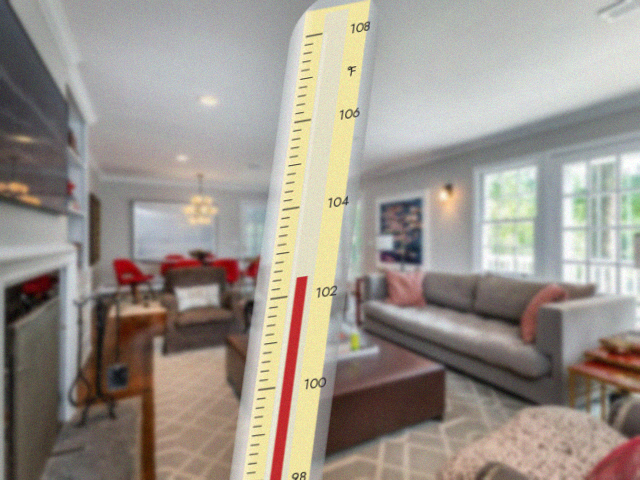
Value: 102.4°F
